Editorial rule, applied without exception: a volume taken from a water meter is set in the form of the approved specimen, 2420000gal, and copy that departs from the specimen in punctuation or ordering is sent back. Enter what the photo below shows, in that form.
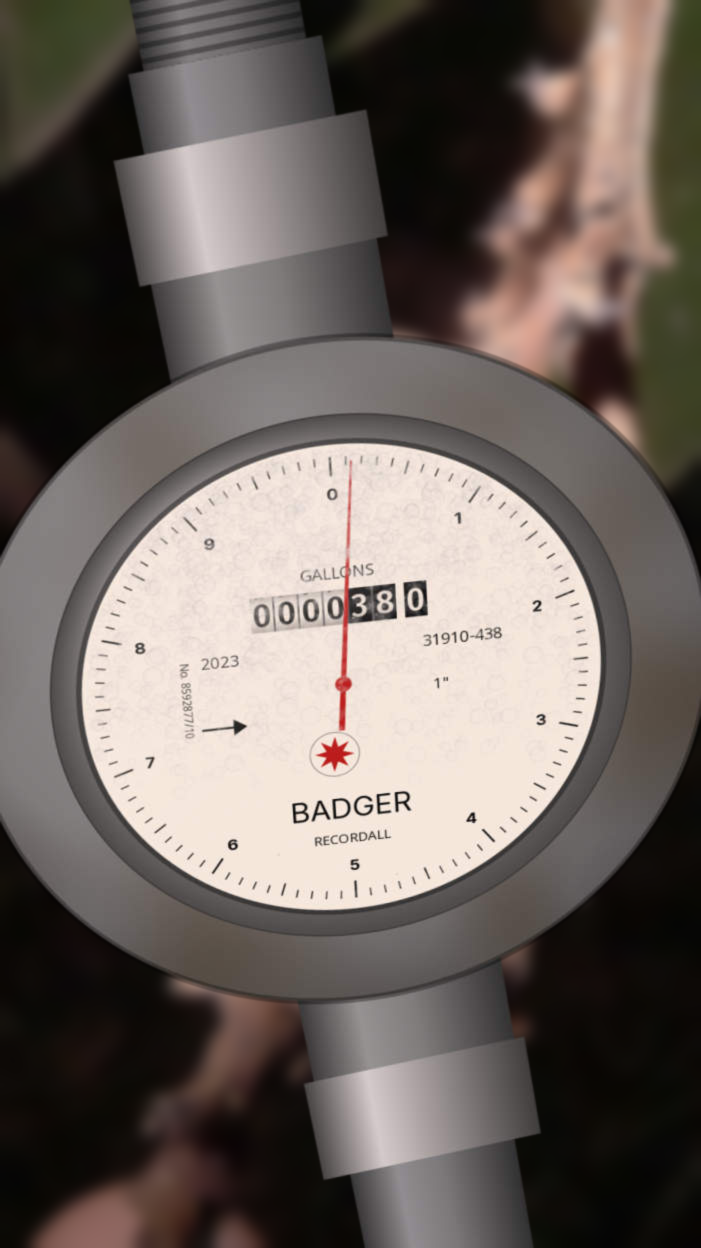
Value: 380.1gal
